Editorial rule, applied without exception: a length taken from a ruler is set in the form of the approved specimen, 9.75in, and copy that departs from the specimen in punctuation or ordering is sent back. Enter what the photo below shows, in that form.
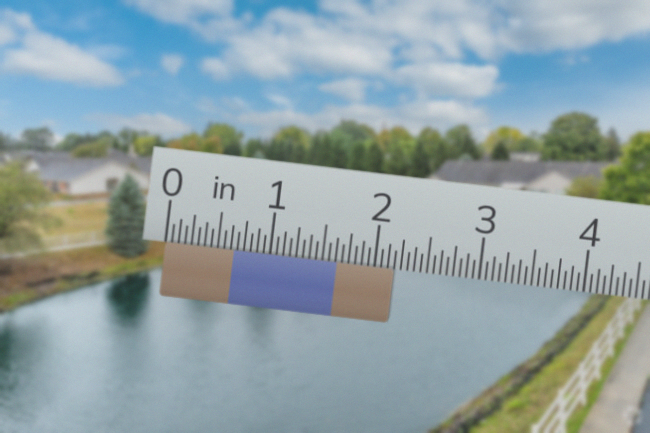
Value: 2.1875in
